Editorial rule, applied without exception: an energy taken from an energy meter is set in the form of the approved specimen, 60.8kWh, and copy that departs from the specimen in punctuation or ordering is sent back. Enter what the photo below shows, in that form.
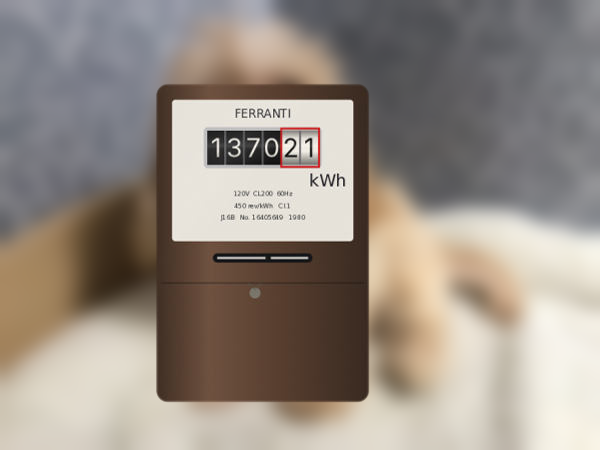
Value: 1370.21kWh
